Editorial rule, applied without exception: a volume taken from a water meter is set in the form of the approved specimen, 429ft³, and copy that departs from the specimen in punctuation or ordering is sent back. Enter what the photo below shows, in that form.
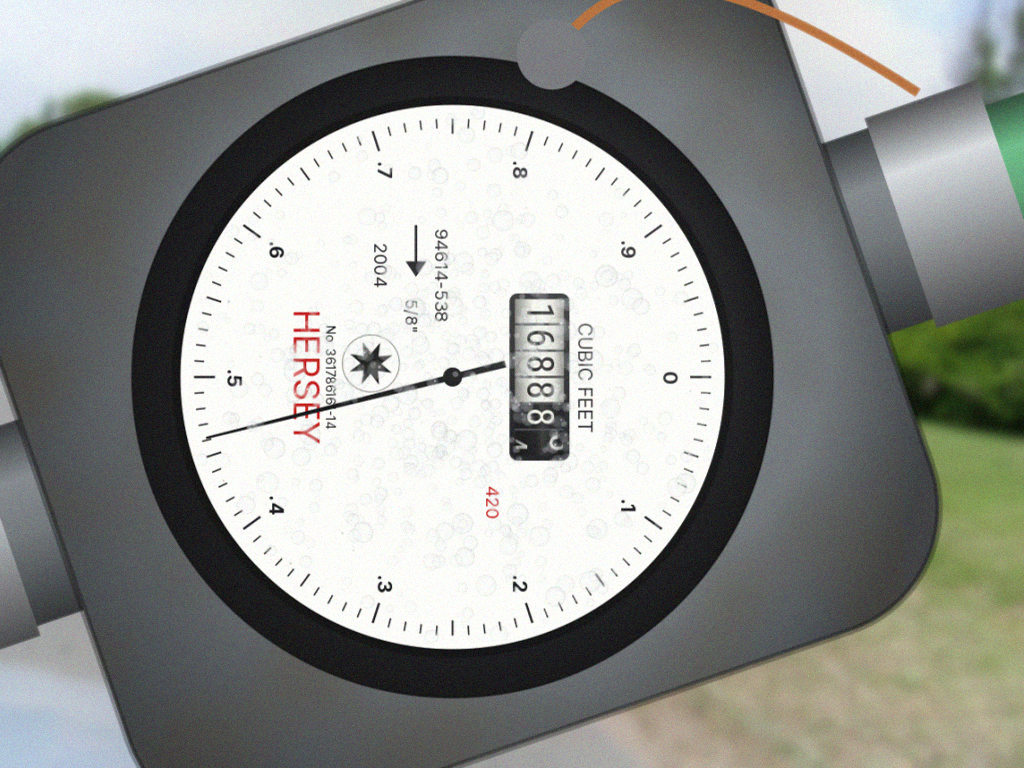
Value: 168883.46ft³
